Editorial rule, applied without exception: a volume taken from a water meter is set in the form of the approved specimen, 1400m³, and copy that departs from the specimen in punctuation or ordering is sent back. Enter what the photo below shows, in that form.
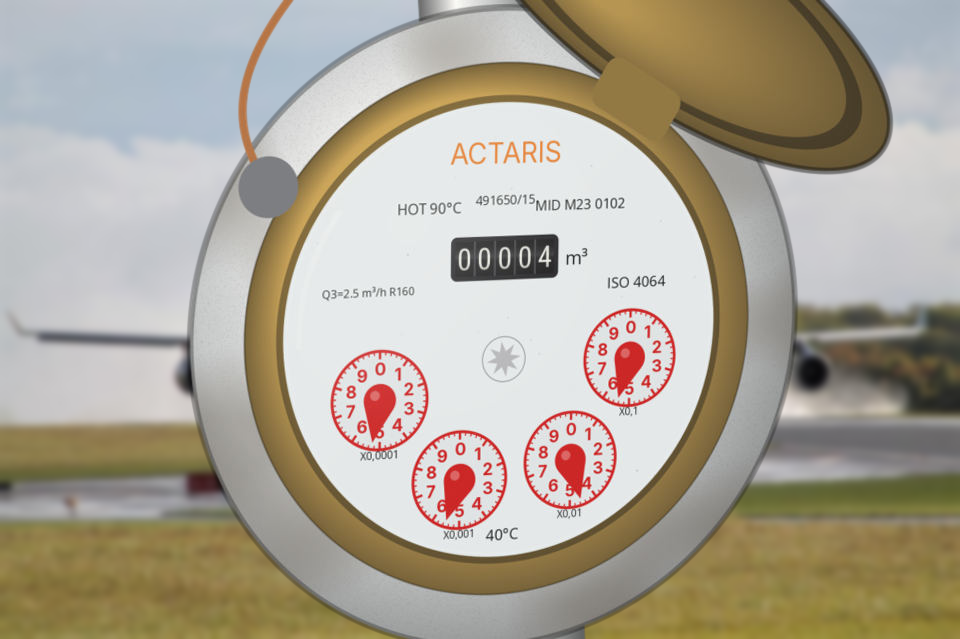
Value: 4.5455m³
